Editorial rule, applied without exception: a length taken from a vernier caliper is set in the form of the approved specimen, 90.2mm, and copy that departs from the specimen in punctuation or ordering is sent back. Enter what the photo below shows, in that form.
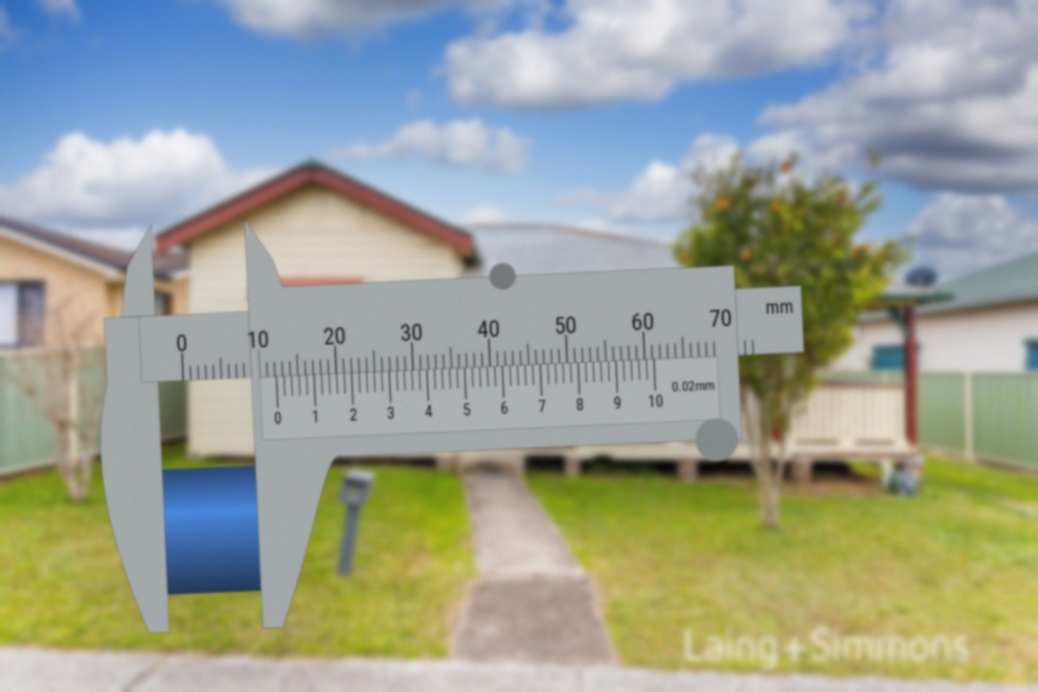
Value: 12.2mm
